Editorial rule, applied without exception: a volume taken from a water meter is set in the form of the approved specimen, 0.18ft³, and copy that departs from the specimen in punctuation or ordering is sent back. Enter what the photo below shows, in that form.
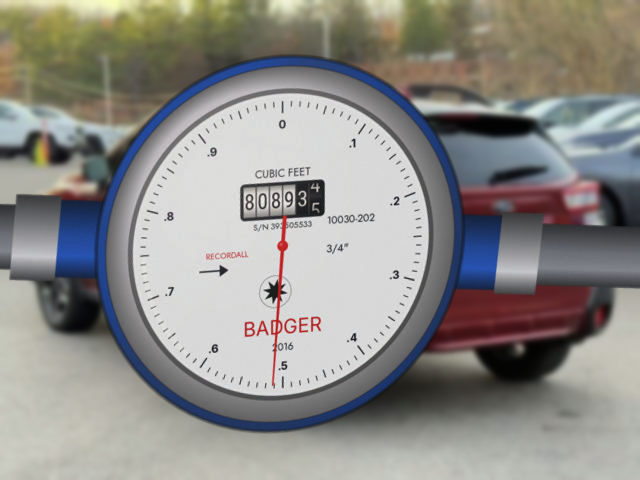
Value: 808934.51ft³
